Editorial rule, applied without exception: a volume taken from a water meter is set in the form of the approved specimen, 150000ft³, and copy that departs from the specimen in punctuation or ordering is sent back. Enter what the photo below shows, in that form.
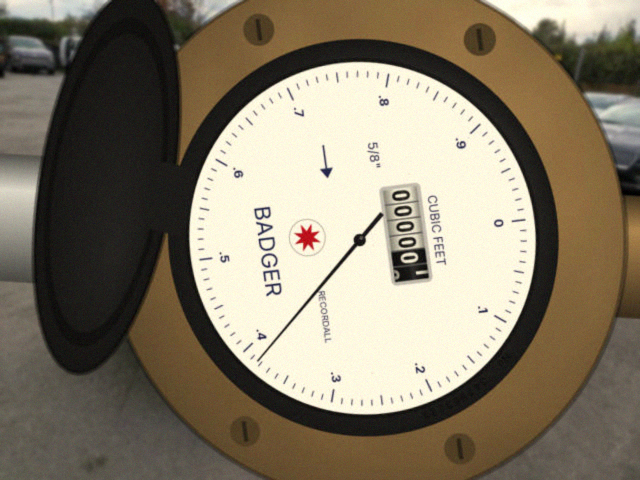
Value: 1.38ft³
